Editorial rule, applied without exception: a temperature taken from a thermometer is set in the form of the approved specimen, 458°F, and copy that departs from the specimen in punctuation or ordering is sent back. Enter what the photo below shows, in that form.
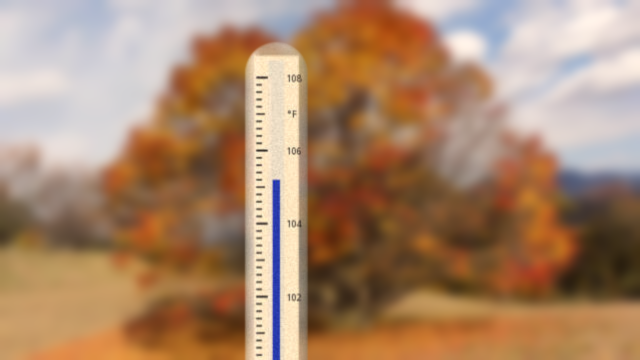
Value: 105.2°F
